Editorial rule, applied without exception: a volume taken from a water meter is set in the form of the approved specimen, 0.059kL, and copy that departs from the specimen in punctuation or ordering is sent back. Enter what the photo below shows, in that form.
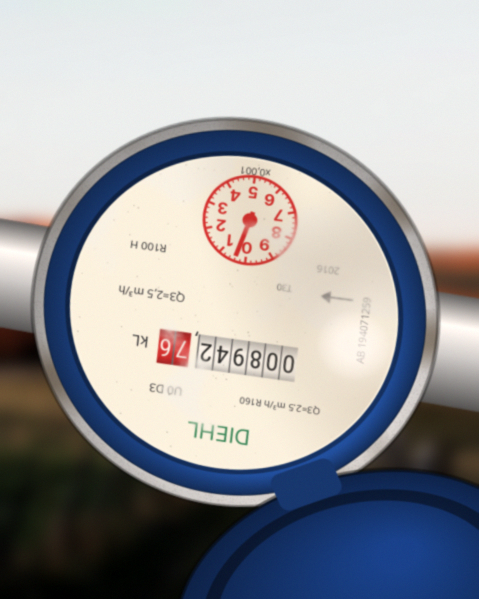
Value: 8942.760kL
